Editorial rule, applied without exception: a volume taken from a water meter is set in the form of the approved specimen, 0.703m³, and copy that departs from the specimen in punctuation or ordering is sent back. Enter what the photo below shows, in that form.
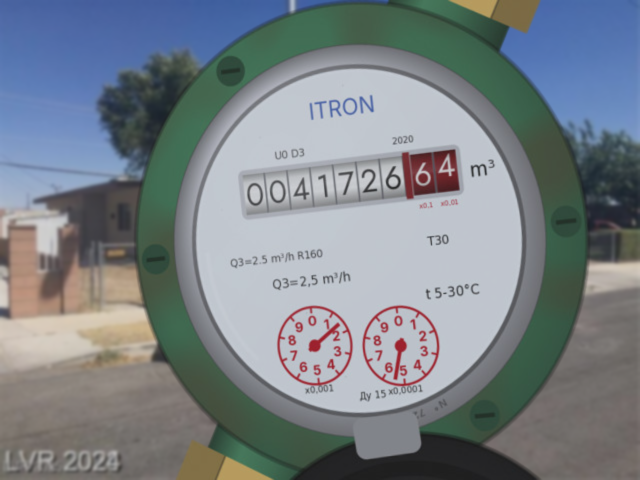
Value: 41726.6415m³
